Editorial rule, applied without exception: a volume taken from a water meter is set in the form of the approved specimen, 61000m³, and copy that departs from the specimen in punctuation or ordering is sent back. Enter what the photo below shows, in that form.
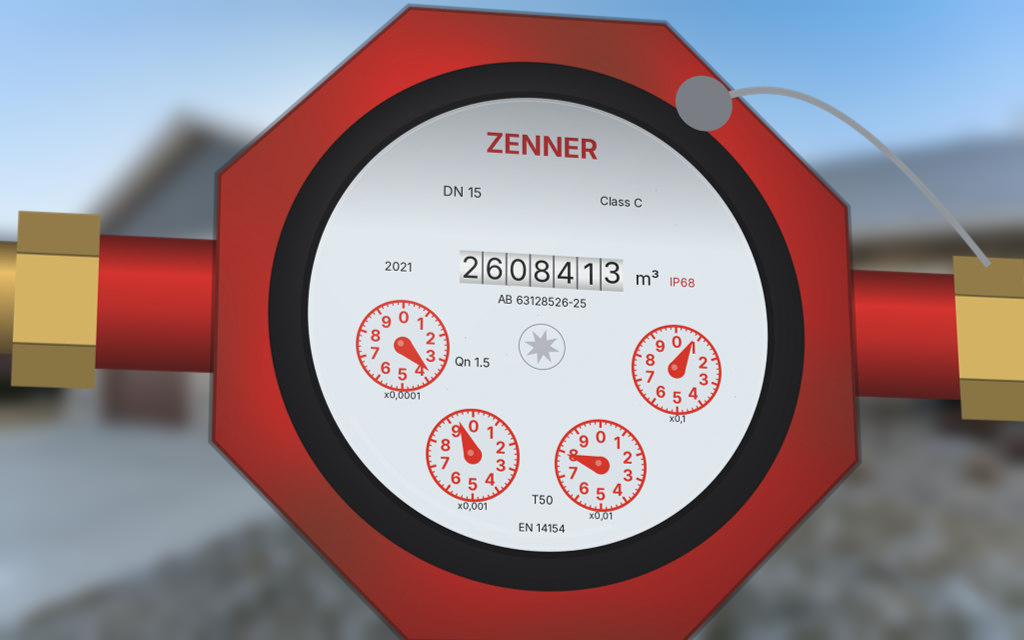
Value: 2608413.0793m³
